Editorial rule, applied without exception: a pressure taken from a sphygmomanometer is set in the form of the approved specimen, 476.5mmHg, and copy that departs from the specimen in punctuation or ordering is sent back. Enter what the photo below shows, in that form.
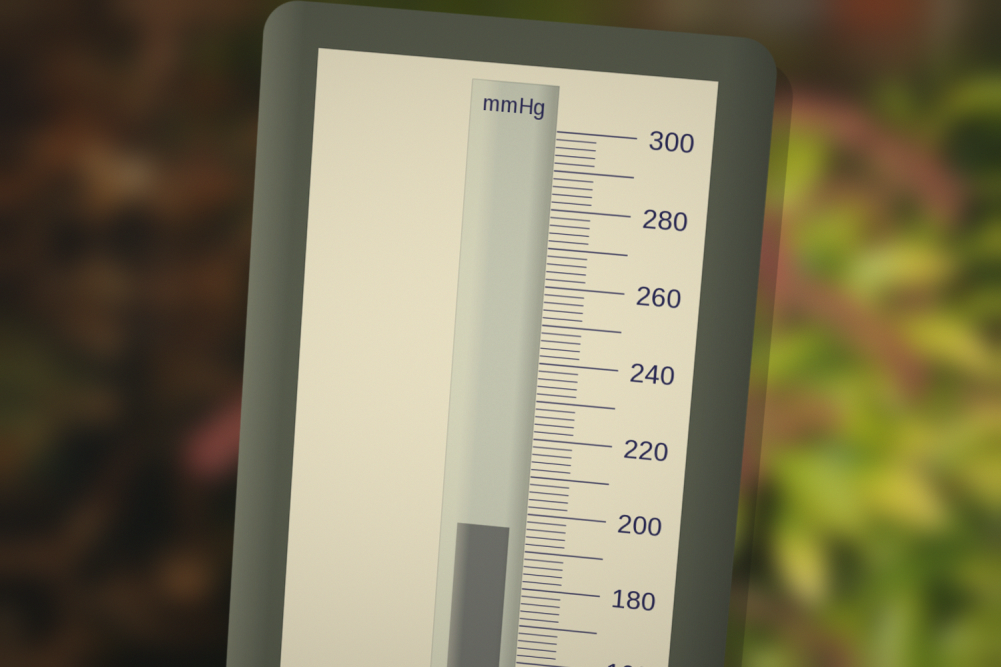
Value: 196mmHg
